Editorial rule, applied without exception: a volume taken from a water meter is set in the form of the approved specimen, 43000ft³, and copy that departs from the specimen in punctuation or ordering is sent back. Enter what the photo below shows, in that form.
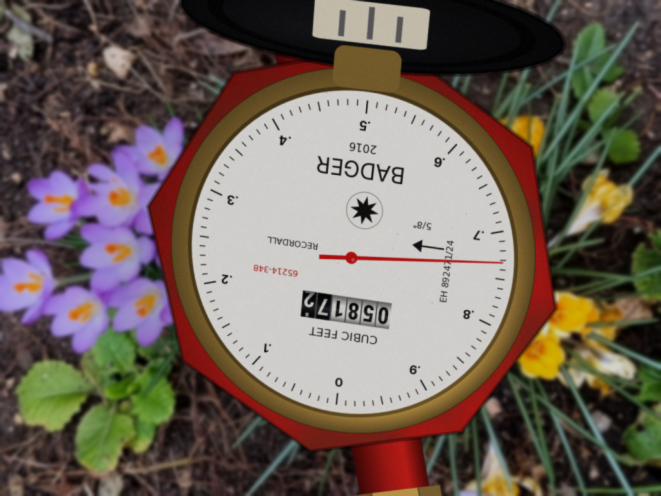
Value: 58171.73ft³
